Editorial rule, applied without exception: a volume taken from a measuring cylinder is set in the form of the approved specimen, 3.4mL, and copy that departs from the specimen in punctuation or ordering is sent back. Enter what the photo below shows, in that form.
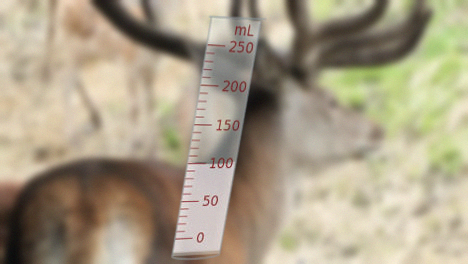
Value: 100mL
